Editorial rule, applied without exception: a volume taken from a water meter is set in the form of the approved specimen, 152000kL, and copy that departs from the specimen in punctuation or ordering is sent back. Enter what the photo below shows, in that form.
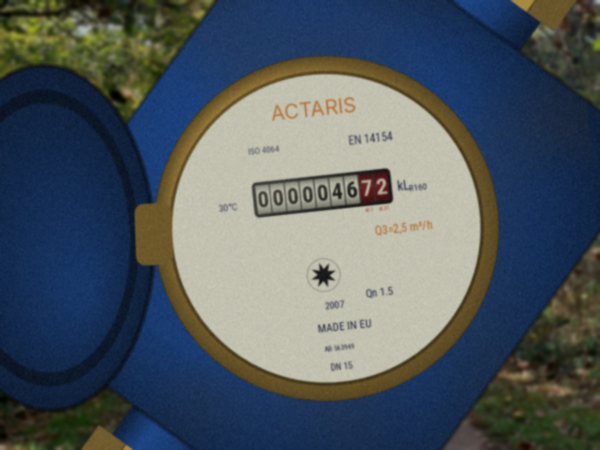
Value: 46.72kL
